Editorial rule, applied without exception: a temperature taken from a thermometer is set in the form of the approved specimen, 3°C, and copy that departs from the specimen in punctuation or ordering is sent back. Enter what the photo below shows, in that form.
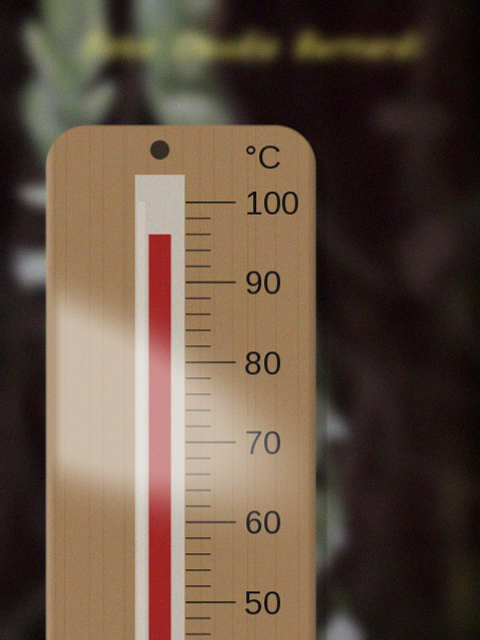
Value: 96°C
